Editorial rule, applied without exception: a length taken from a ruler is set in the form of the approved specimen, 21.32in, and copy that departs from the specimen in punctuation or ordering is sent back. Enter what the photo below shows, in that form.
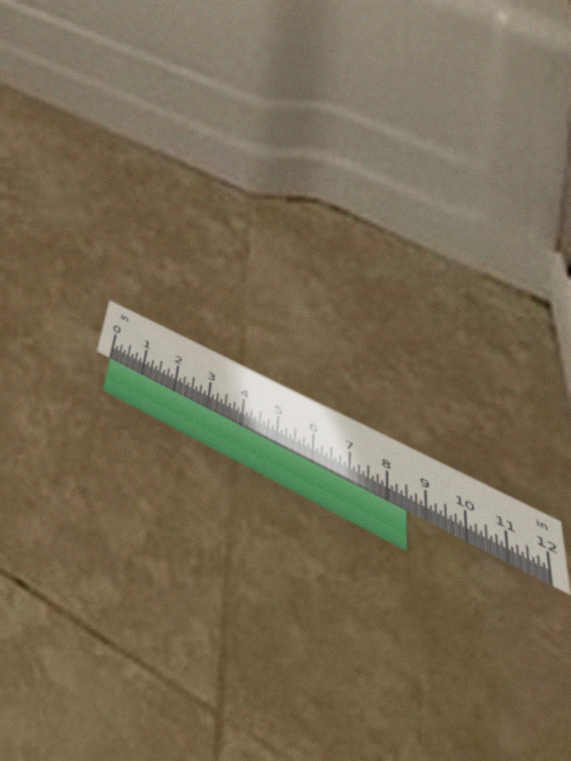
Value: 8.5in
